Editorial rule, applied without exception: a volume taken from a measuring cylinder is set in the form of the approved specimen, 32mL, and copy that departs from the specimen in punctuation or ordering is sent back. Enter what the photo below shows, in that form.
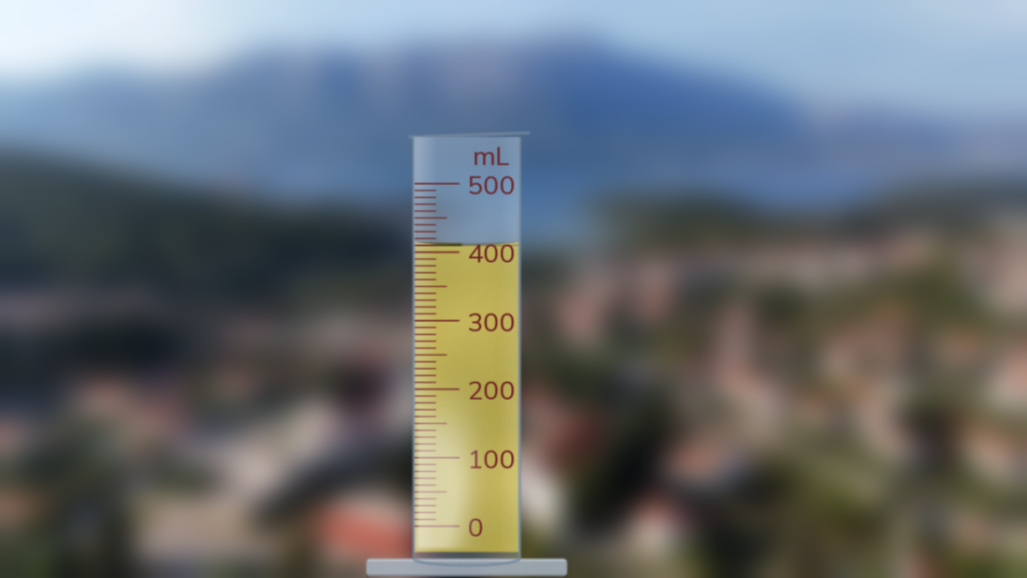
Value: 410mL
